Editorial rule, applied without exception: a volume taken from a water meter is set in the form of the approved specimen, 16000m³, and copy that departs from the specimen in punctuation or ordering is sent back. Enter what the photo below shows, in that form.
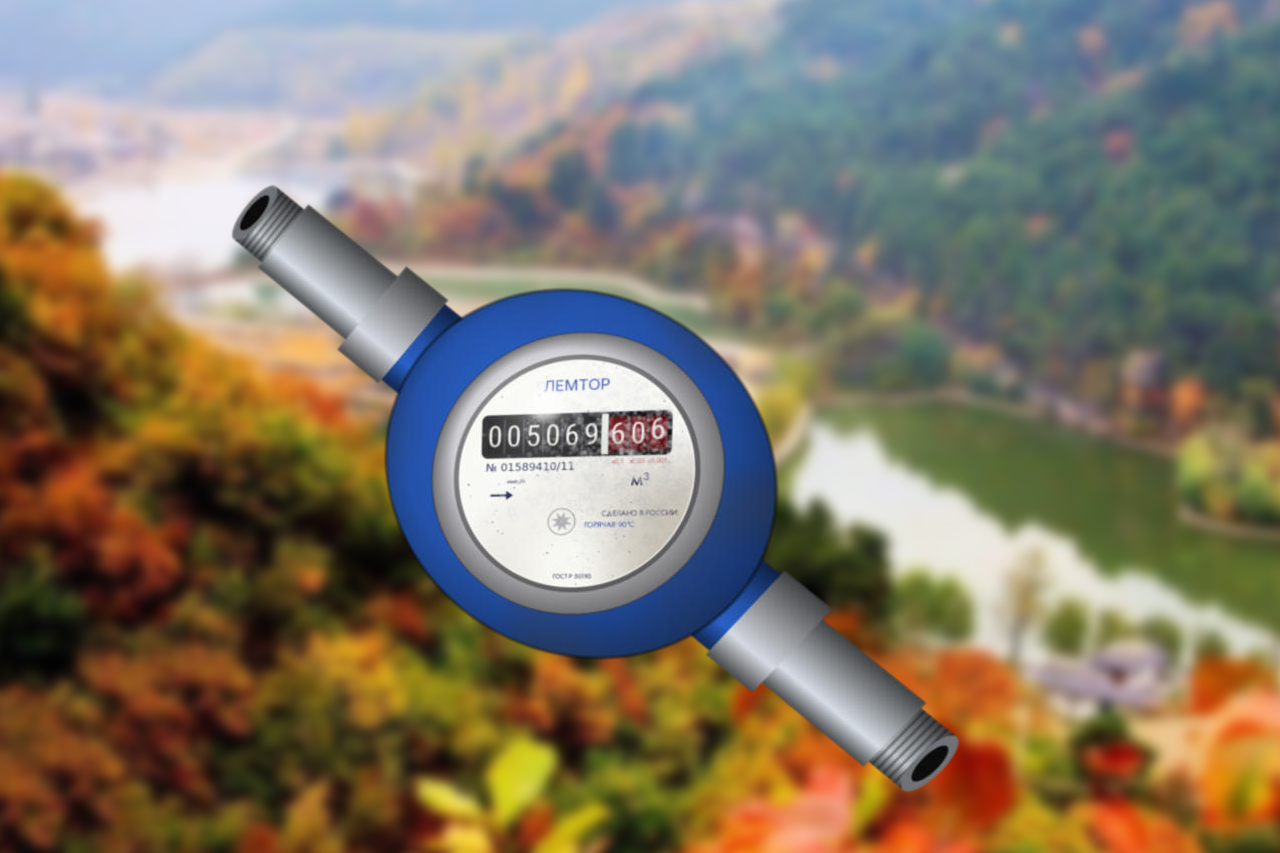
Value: 5069.606m³
